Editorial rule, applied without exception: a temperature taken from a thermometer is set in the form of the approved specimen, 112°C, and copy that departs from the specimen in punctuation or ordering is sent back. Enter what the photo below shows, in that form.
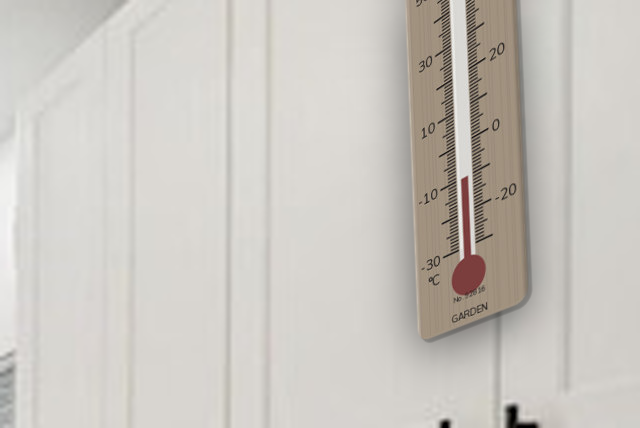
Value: -10°C
